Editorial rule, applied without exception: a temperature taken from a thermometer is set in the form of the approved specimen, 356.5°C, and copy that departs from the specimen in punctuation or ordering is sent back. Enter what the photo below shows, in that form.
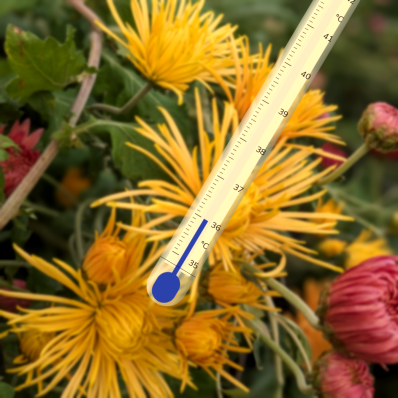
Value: 36°C
